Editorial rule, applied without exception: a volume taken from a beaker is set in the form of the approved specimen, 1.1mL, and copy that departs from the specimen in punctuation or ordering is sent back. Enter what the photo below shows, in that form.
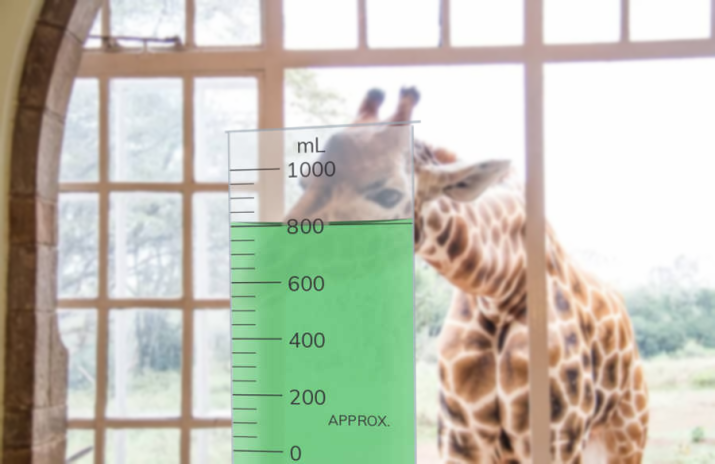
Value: 800mL
